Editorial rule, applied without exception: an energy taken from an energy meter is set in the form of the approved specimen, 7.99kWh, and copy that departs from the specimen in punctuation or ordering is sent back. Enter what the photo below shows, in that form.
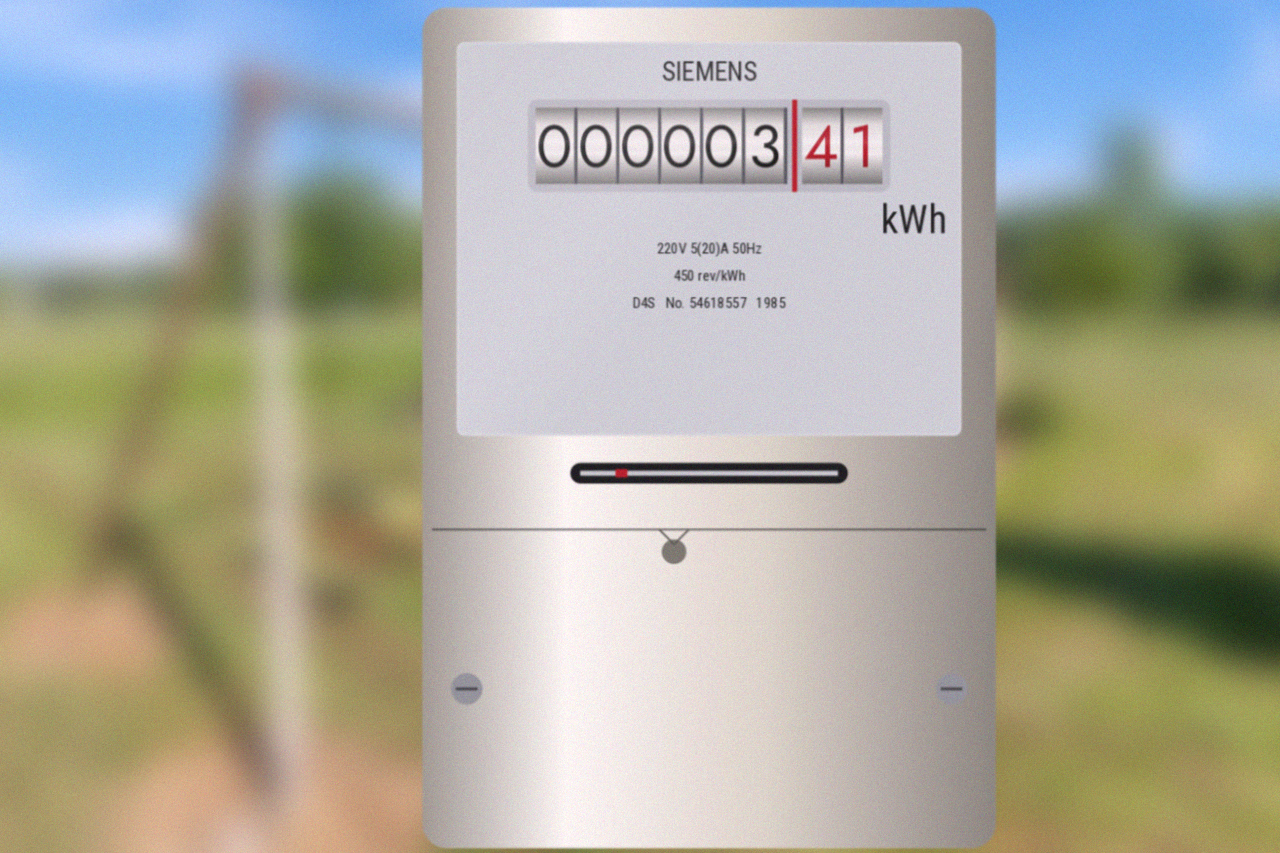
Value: 3.41kWh
